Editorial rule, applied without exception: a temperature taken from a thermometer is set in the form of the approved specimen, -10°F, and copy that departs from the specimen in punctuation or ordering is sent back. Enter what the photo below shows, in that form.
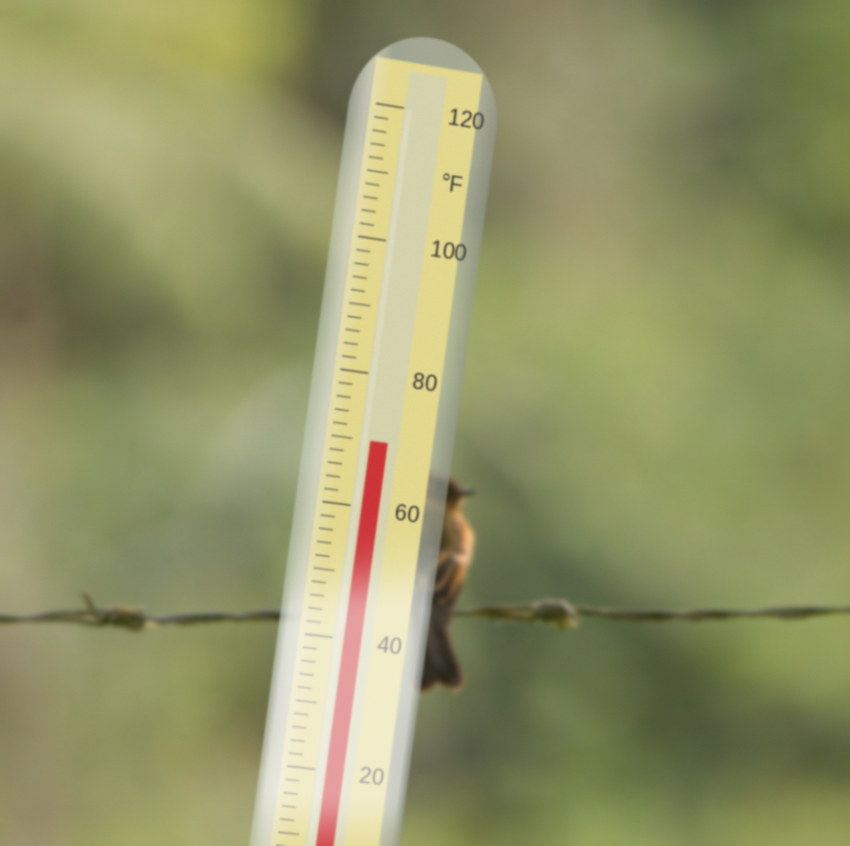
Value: 70°F
